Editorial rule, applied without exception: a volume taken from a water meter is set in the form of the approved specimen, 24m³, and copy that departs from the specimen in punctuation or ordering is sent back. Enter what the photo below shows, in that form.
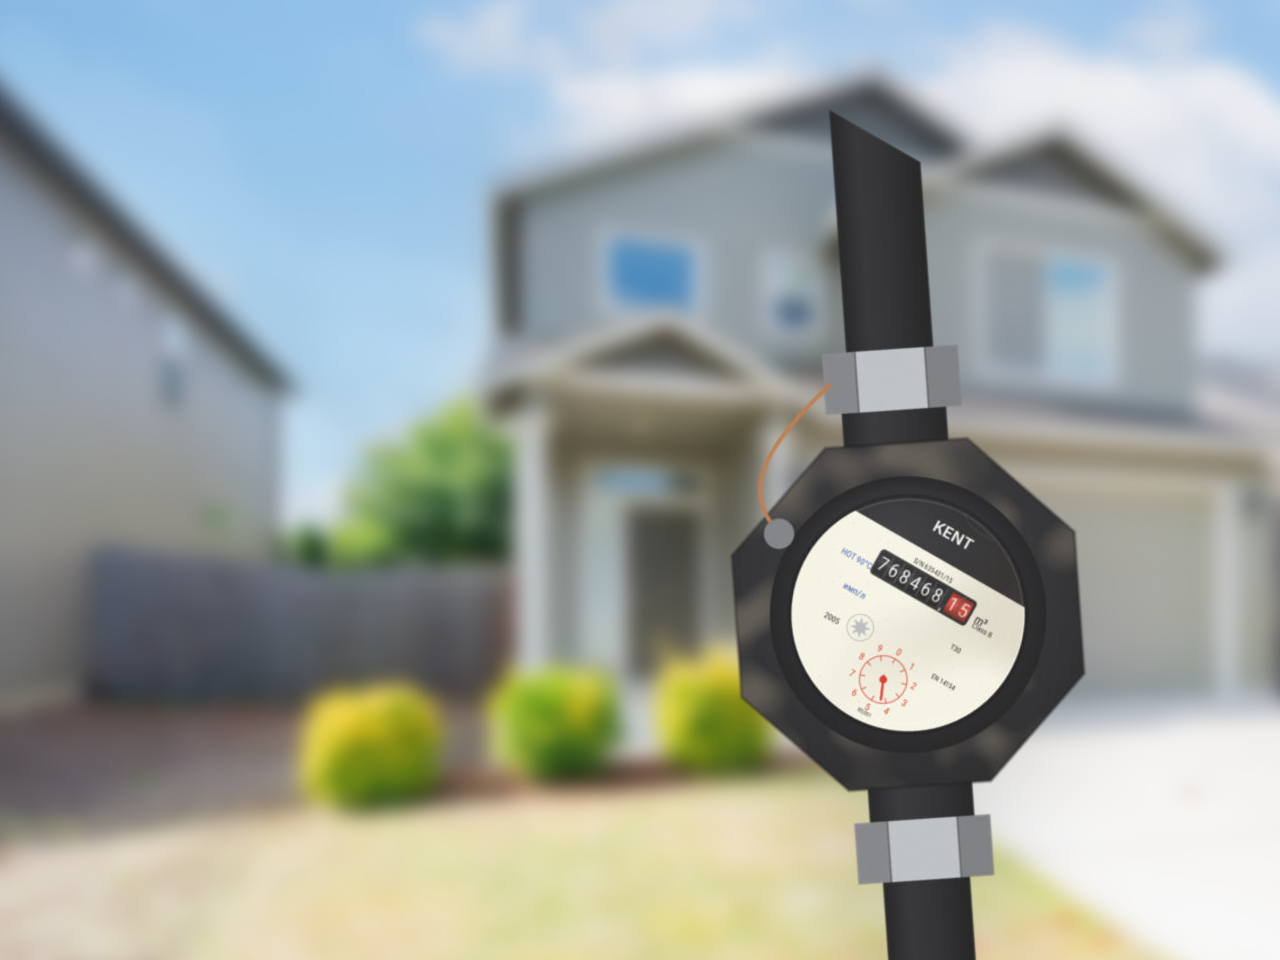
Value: 768468.154m³
